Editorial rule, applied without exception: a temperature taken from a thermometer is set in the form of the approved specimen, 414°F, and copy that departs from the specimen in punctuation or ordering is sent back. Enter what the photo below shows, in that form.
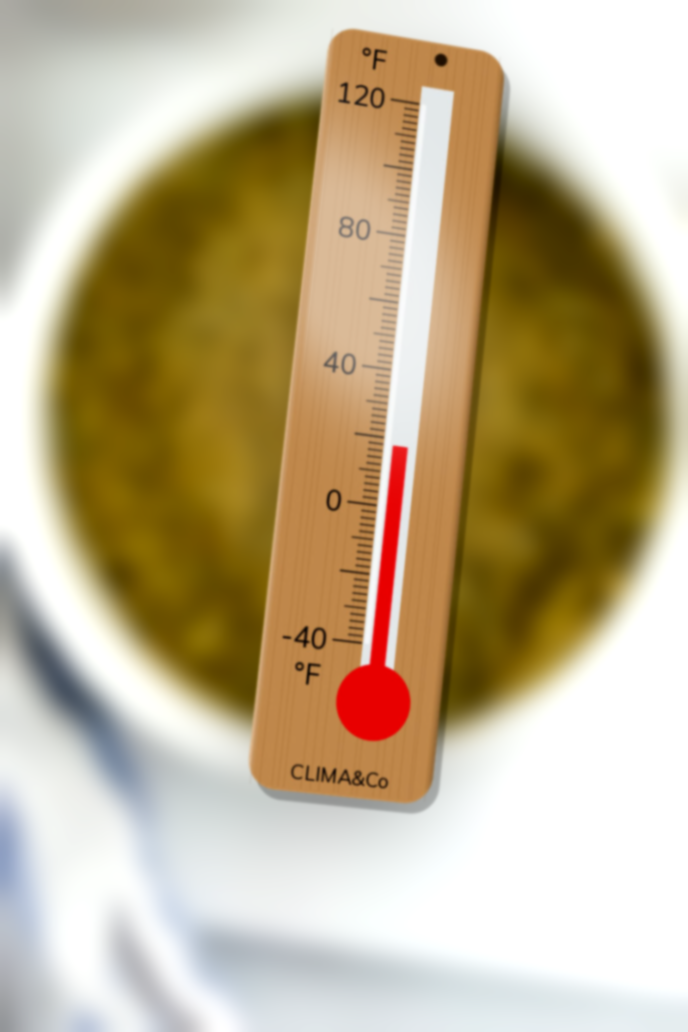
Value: 18°F
